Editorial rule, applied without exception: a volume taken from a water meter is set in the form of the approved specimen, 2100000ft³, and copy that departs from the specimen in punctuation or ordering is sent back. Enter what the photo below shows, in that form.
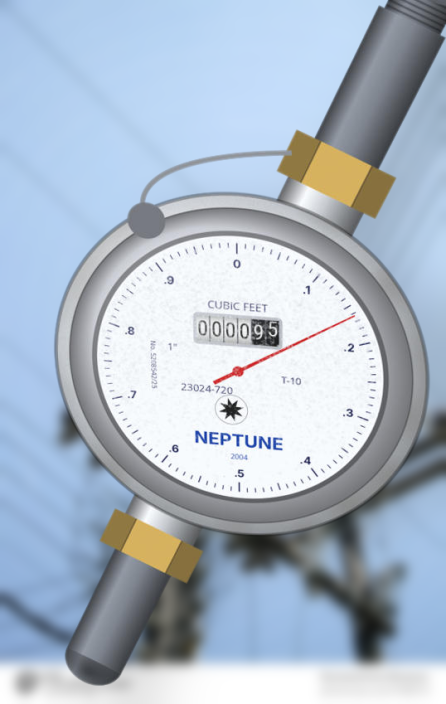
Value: 95.16ft³
